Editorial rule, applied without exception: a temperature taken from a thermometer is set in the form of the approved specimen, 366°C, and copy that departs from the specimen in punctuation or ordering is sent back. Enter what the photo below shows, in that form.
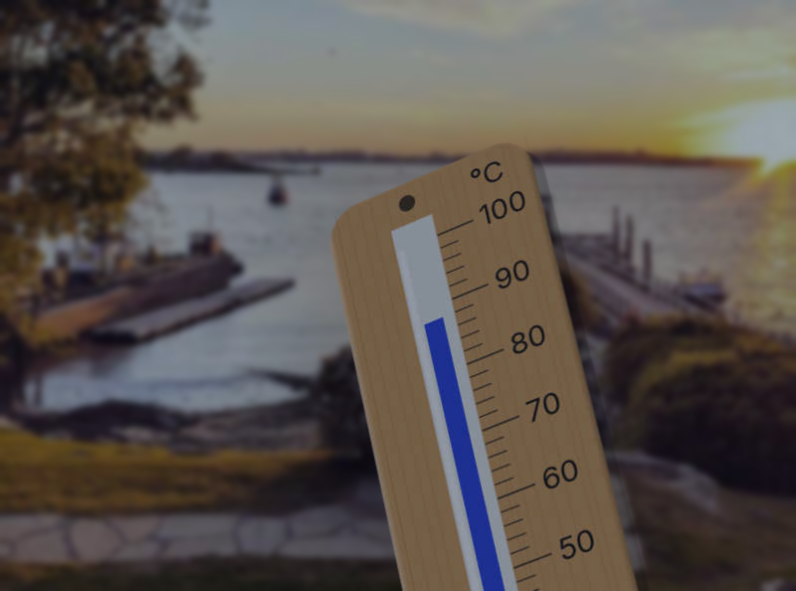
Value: 88°C
